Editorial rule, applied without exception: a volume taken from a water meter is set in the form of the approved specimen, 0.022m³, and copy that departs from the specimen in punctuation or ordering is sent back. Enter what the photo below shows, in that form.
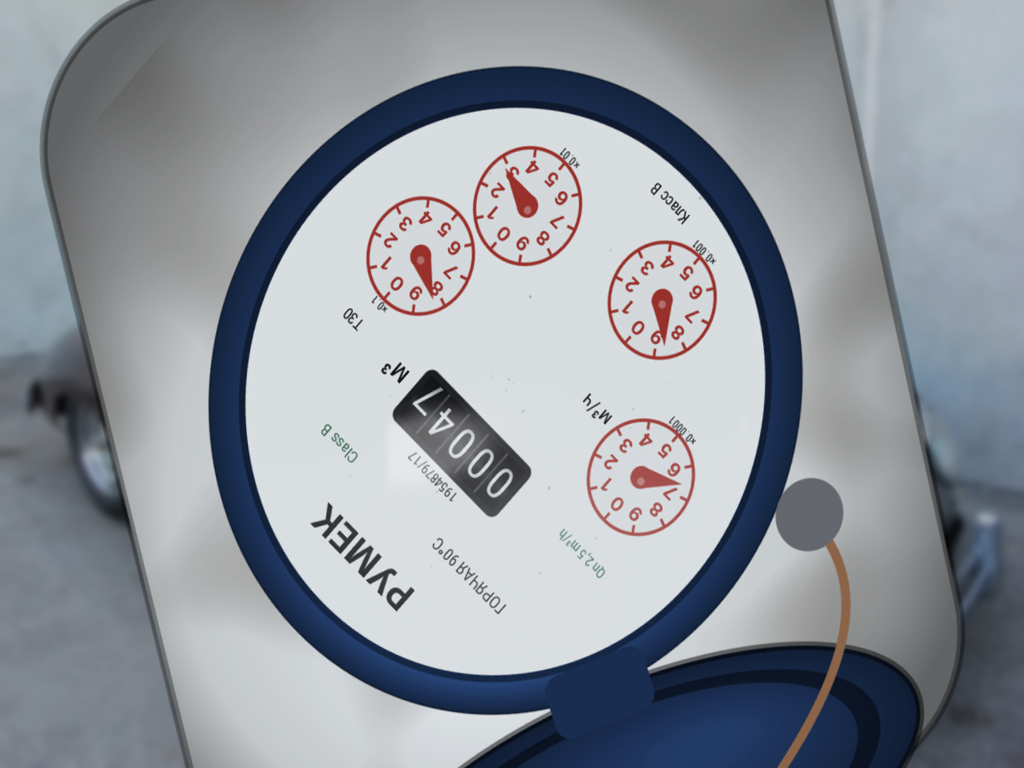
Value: 46.8286m³
